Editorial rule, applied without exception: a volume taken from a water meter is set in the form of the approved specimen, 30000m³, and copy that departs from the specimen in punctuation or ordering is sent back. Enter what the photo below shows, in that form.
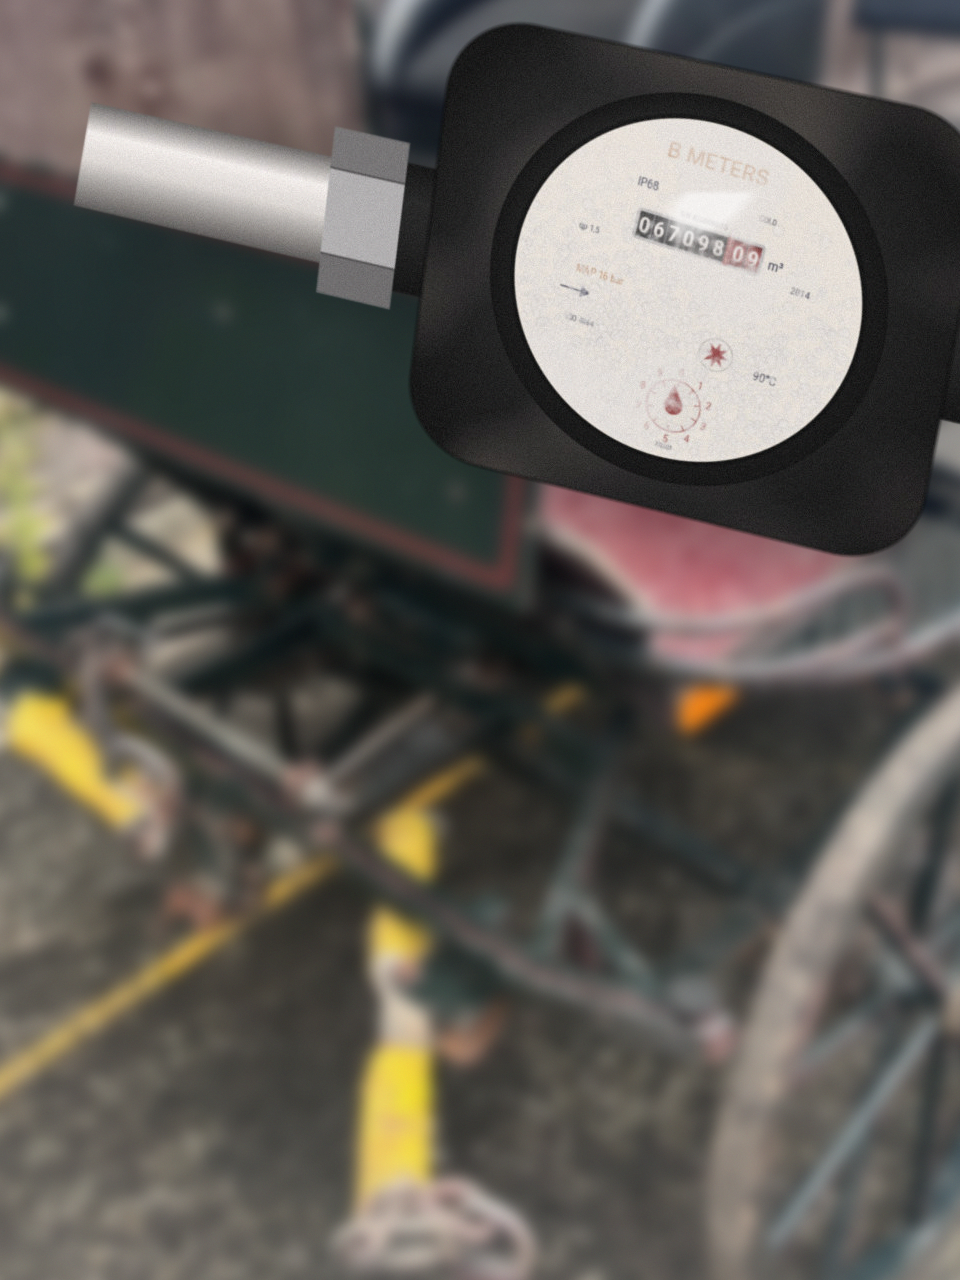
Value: 67098.089m³
